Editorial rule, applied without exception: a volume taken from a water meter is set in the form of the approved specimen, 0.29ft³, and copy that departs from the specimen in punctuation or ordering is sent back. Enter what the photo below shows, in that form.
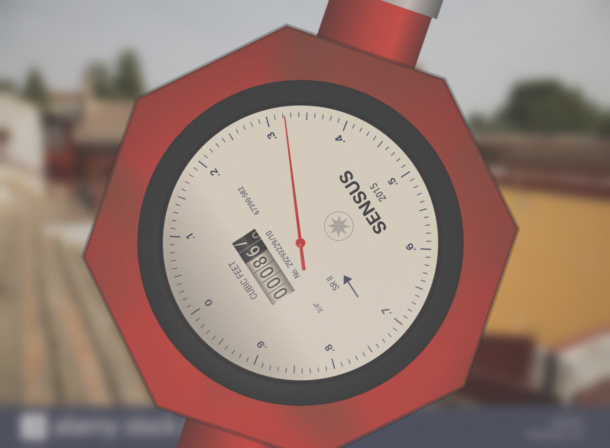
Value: 867.32ft³
